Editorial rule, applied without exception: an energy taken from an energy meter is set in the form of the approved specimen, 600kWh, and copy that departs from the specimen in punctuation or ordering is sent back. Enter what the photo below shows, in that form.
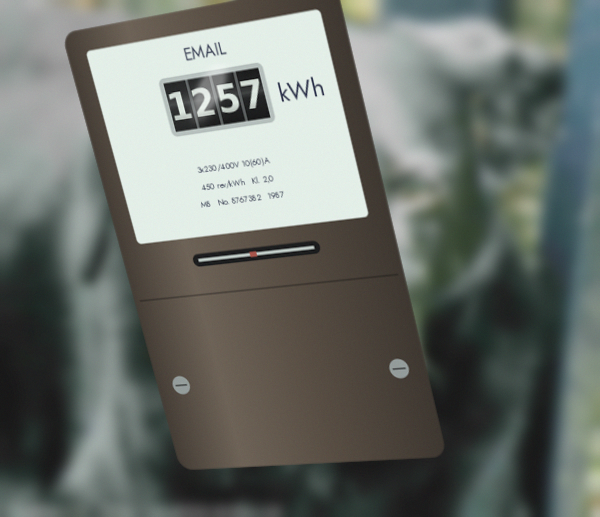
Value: 1257kWh
